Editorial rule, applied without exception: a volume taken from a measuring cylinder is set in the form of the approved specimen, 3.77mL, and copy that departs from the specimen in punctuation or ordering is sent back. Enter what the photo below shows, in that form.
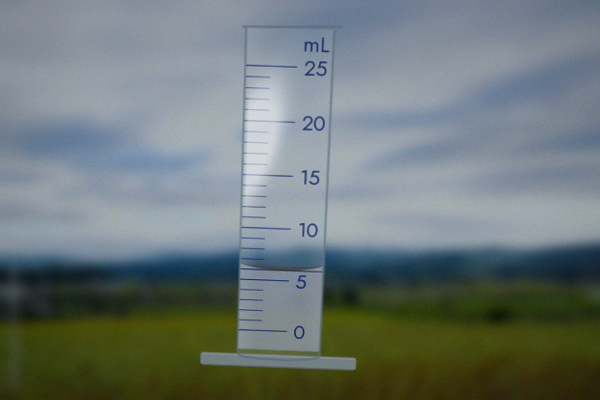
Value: 6mL
